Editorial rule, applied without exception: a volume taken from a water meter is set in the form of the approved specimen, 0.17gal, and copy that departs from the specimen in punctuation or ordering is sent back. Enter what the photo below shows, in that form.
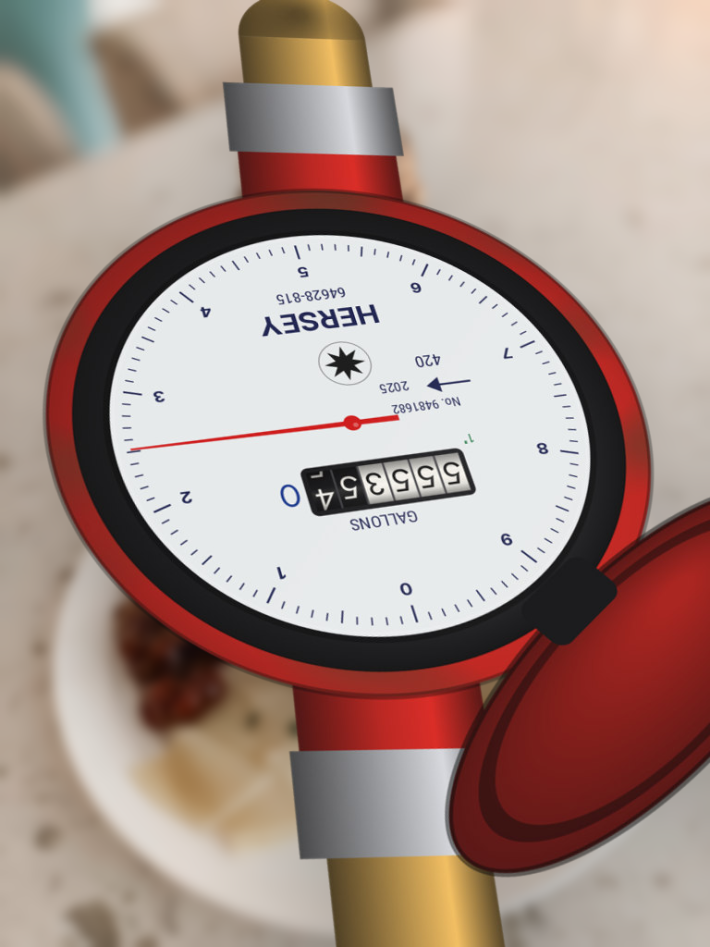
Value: 5553542.5gal
